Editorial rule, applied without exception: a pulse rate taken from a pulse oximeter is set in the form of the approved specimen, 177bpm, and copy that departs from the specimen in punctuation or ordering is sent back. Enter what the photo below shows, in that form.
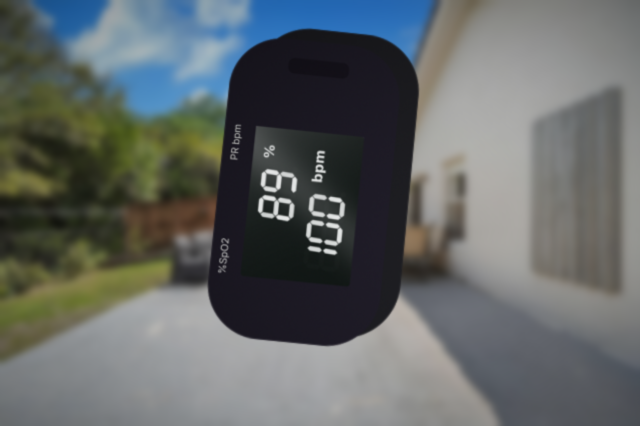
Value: 100bpm
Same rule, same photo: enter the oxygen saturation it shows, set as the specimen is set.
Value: 89%
